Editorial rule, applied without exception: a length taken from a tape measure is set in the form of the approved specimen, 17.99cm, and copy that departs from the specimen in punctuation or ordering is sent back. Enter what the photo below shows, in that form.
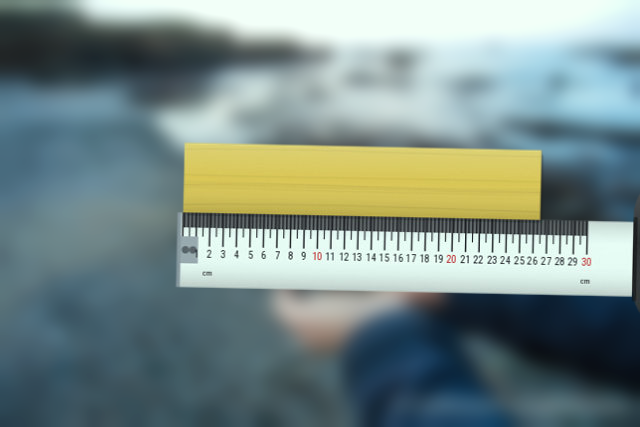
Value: 26.5cm
